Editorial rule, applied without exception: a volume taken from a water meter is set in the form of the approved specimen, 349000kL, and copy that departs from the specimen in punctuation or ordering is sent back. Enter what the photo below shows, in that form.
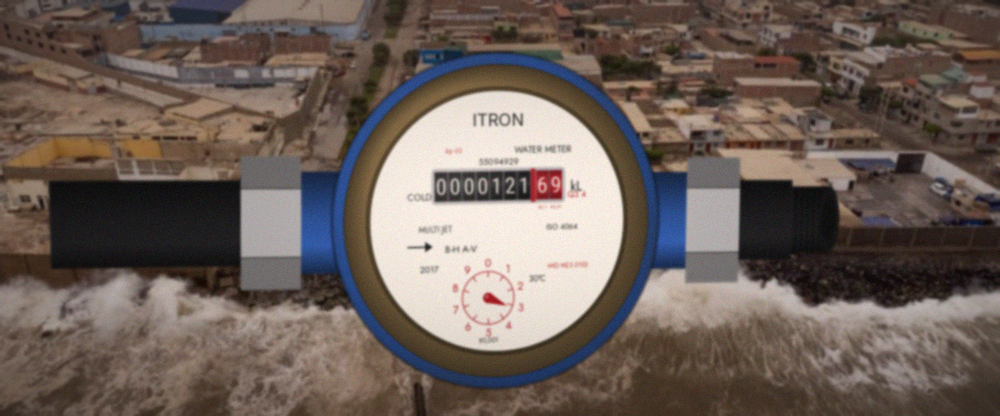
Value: 121.693kL
